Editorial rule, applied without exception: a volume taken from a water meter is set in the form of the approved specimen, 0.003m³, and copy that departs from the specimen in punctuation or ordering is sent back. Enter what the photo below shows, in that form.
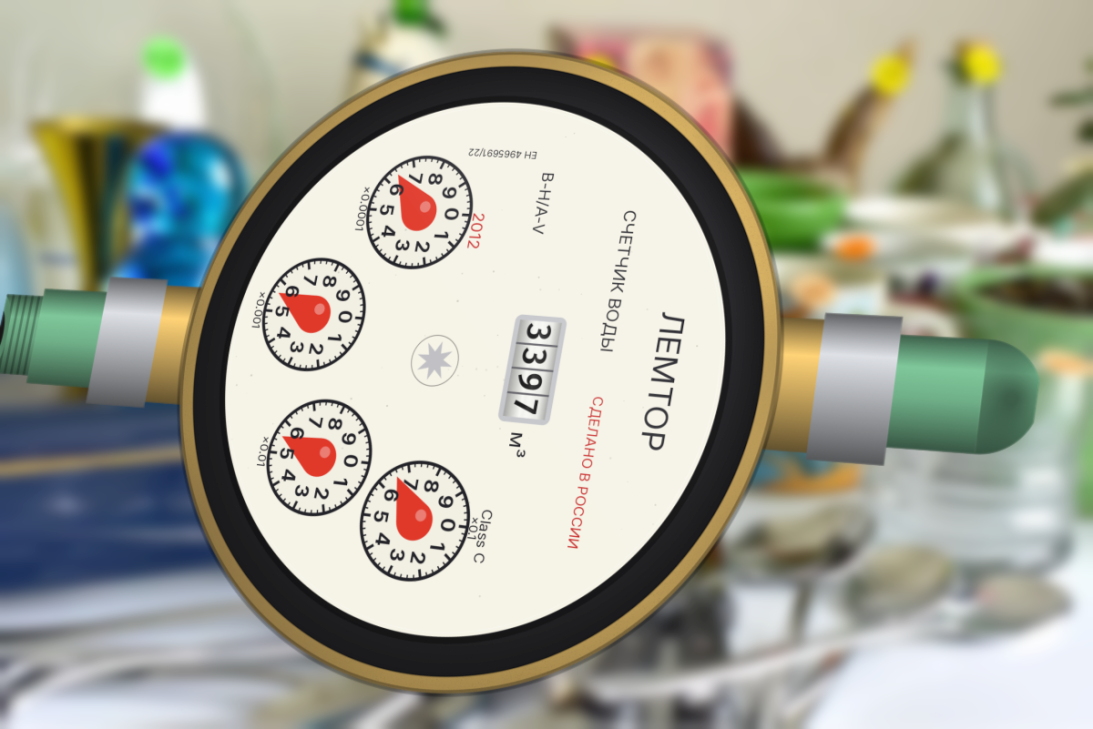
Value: 3397.6556m³
